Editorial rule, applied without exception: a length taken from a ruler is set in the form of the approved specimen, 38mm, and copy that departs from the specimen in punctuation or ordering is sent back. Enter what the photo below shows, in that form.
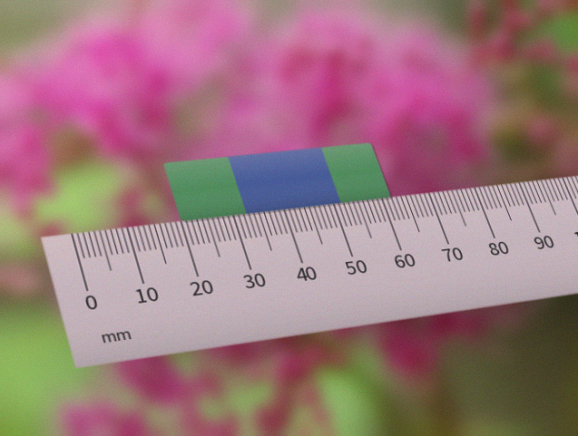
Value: 42mm
